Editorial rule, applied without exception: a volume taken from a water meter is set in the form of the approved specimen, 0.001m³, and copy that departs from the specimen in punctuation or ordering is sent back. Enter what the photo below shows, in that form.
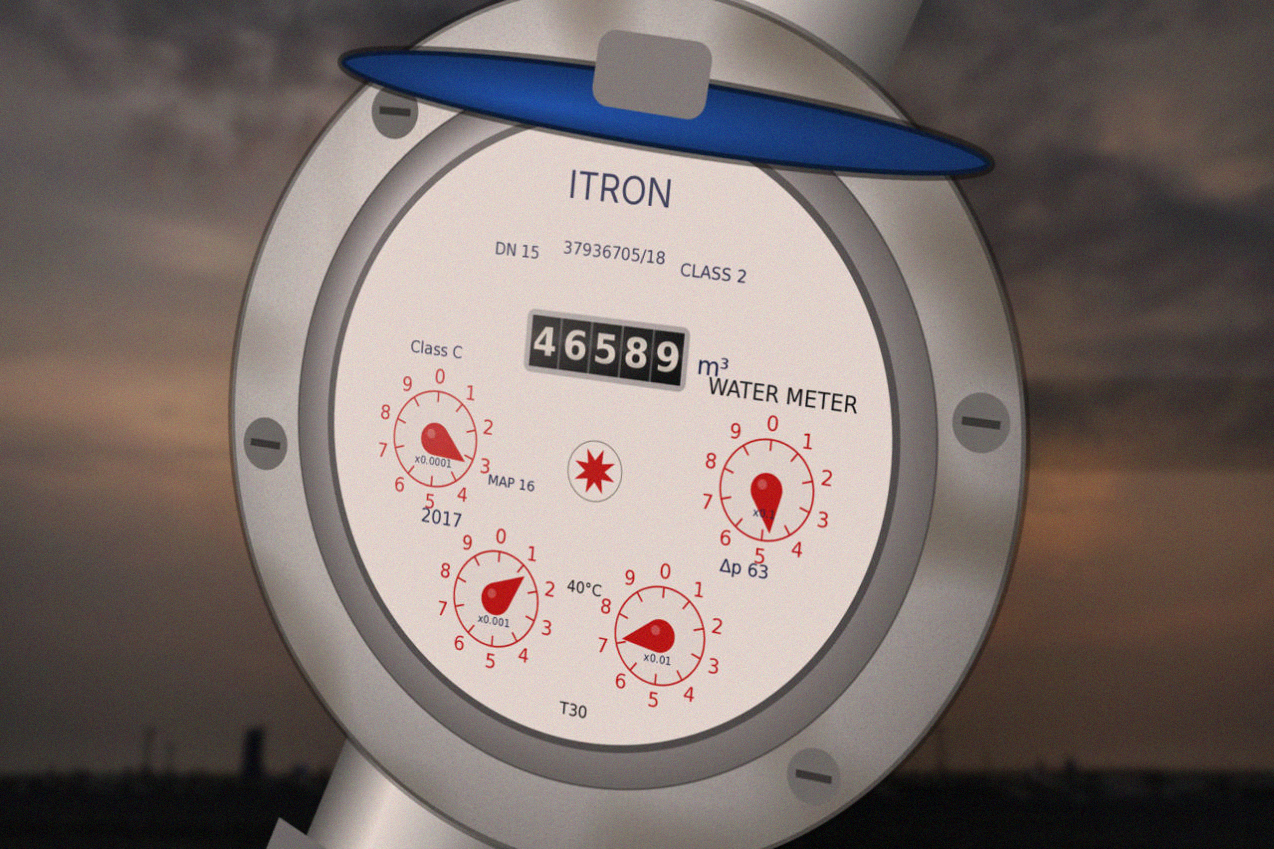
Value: 46589.4713m³
